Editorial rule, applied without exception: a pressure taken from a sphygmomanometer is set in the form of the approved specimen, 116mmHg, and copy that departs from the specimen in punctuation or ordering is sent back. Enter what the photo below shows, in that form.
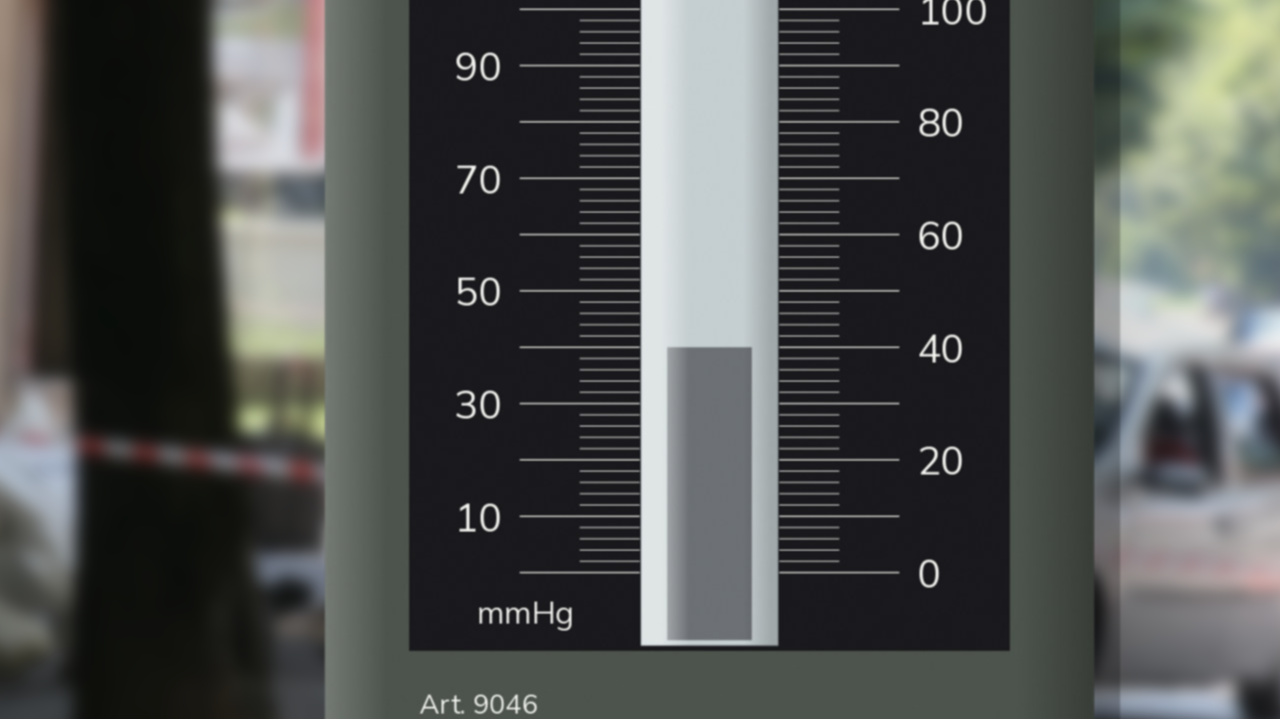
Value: 40mmHg
